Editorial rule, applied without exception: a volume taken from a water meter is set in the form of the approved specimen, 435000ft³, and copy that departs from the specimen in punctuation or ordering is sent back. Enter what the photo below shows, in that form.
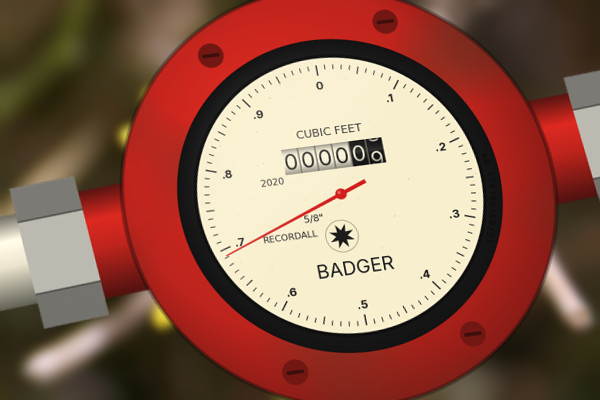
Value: 8.69ft³
